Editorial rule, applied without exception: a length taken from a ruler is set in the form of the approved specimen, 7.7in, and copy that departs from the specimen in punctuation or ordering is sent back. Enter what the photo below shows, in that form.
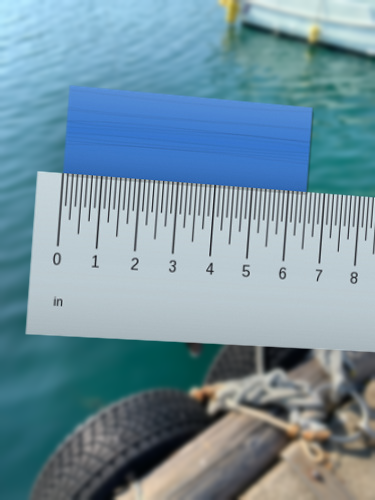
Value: 6.5in
